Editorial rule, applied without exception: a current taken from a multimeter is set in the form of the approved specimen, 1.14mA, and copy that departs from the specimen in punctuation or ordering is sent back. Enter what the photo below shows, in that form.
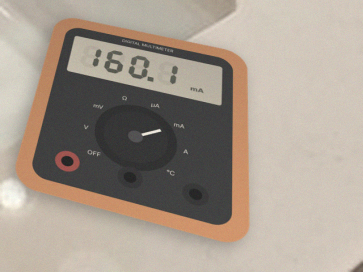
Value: 160.1mA
